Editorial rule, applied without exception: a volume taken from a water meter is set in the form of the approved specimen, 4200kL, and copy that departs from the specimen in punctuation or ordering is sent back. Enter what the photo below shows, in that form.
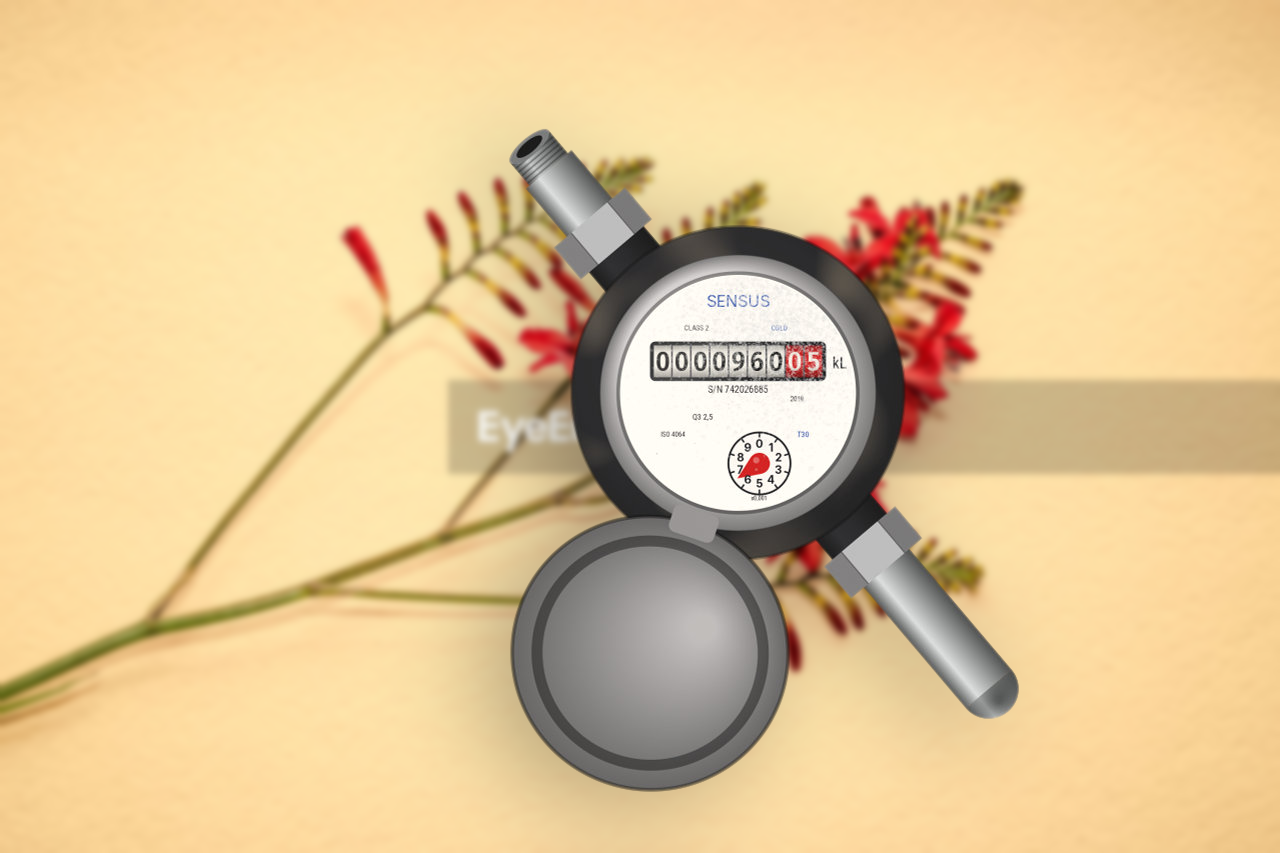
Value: 960.056kL
